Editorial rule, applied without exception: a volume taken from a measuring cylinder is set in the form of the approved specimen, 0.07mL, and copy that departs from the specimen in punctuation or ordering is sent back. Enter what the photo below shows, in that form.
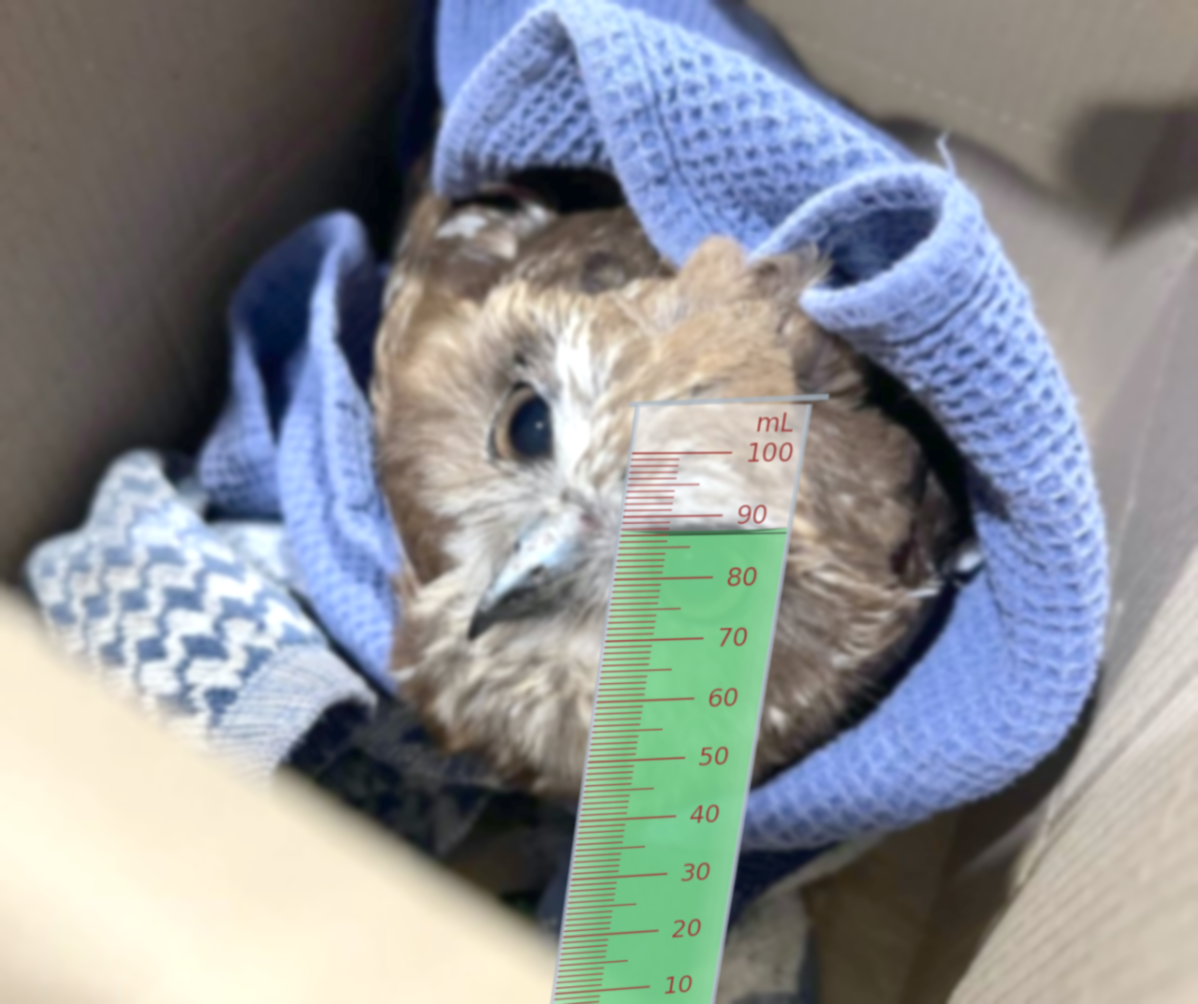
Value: 87mL
